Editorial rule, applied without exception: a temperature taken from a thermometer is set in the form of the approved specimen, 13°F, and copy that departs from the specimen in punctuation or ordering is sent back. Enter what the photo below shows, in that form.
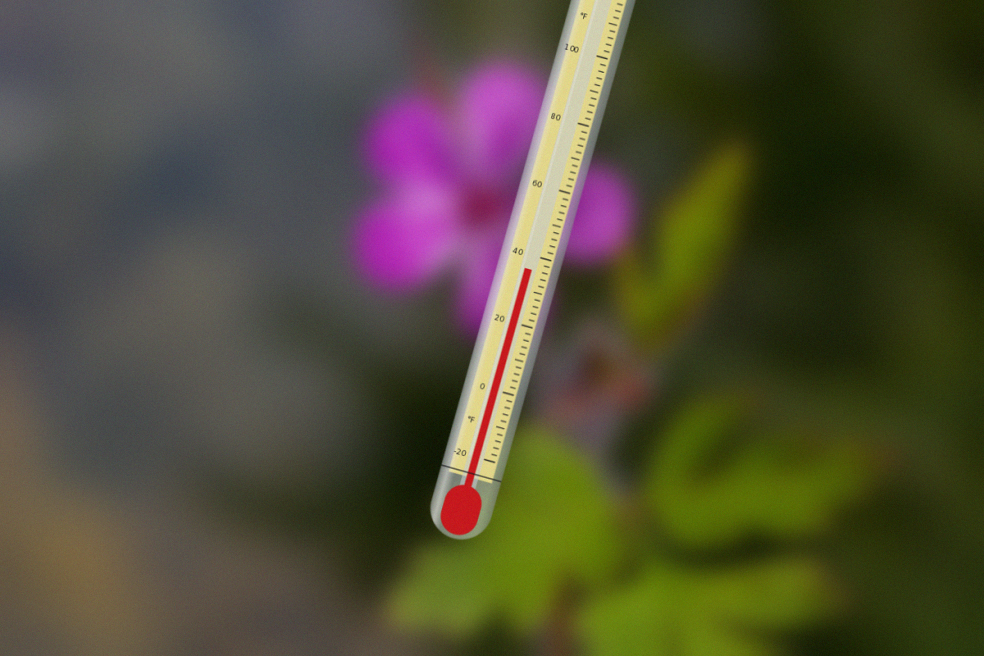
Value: 36°F
